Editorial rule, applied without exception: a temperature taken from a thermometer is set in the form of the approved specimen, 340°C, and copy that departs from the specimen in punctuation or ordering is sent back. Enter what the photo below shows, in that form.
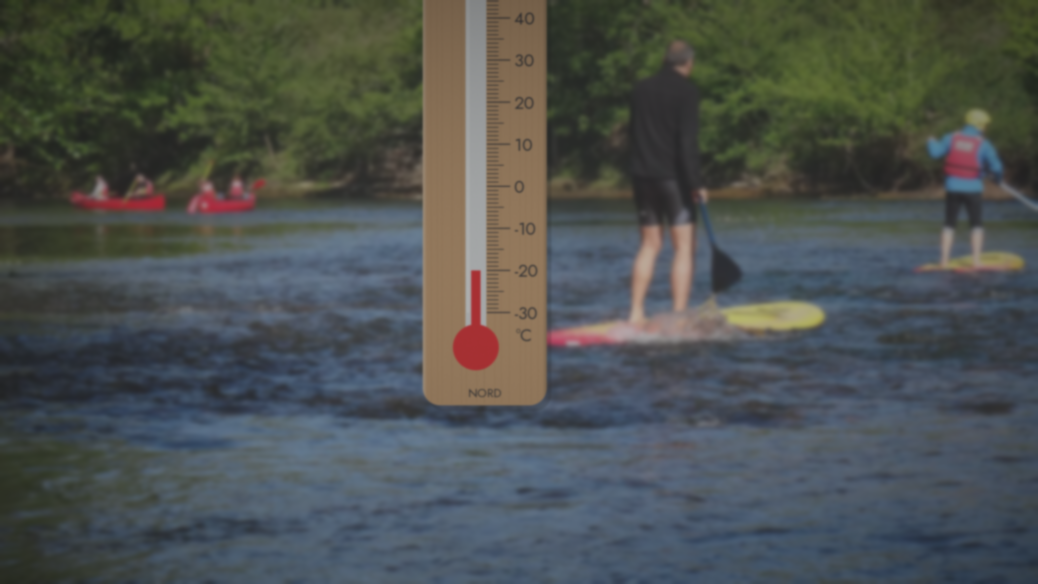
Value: -20°C
